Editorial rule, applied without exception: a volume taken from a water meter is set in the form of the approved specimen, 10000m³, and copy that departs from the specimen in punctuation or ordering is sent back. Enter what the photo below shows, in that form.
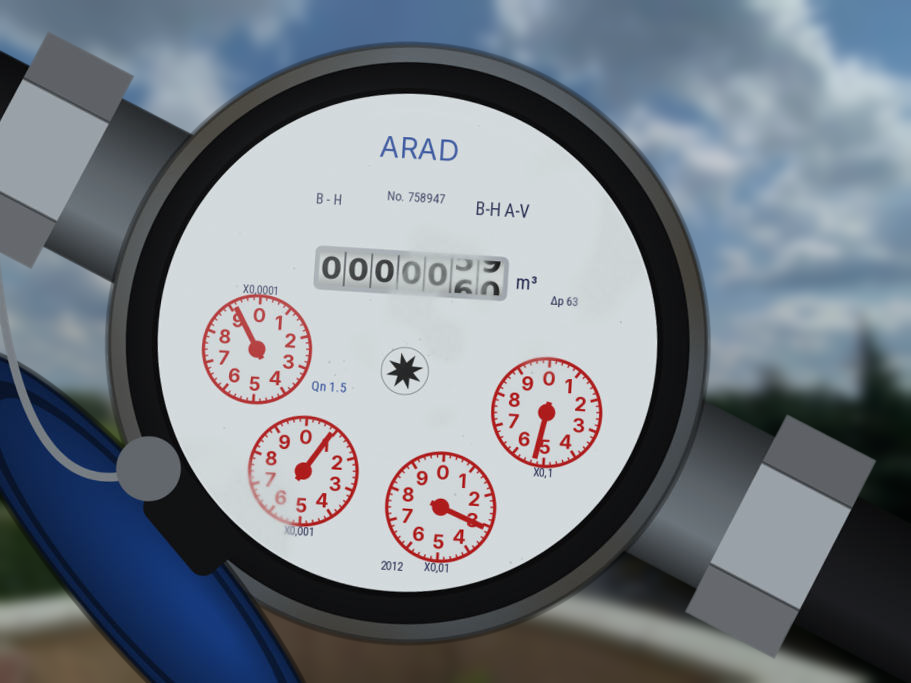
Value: 59.5309m³
